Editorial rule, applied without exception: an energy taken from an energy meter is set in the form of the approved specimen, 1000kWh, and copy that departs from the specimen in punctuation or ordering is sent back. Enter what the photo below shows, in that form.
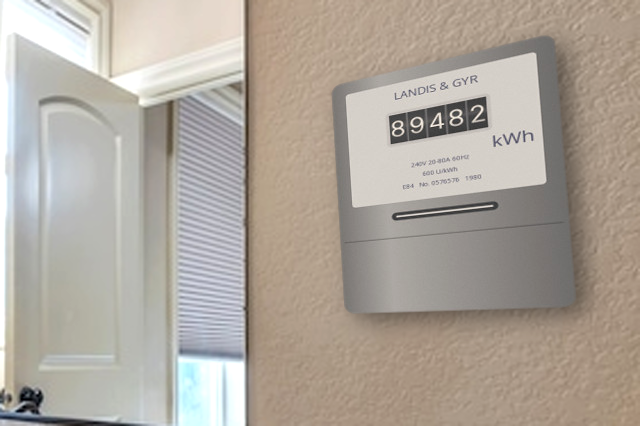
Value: 89482kWh
